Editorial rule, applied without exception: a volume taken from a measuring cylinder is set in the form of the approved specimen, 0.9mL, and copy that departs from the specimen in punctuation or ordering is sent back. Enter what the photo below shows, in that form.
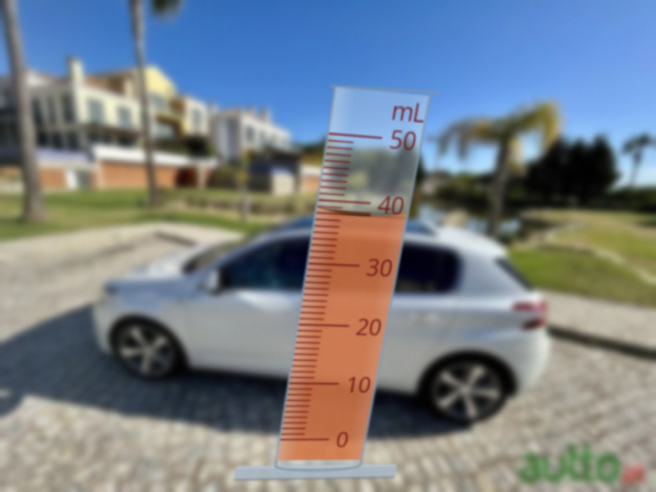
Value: 38mL
